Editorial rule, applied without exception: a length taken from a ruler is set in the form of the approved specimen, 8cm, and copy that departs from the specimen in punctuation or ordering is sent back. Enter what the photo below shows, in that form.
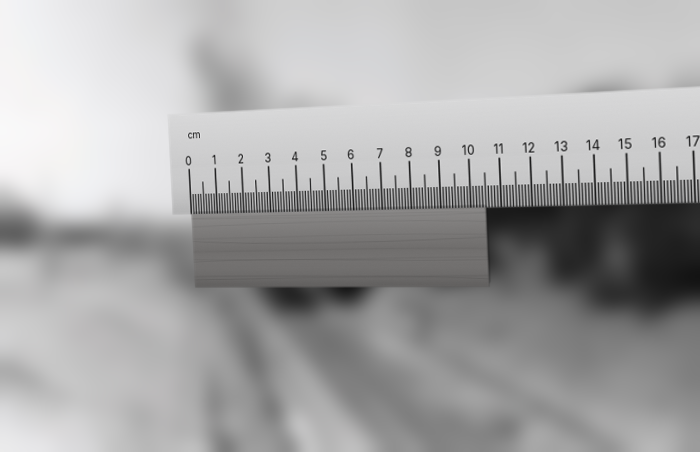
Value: 10.5cm
